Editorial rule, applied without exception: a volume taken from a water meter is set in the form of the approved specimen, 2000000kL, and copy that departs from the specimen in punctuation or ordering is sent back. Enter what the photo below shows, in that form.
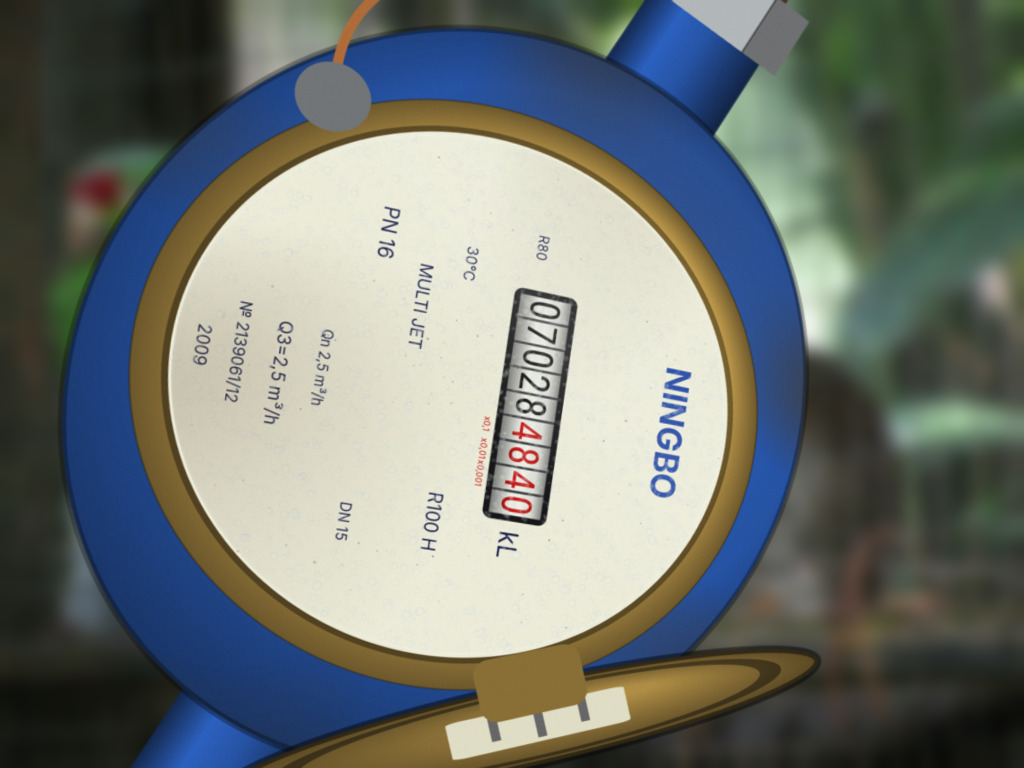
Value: 7028.4840kL
